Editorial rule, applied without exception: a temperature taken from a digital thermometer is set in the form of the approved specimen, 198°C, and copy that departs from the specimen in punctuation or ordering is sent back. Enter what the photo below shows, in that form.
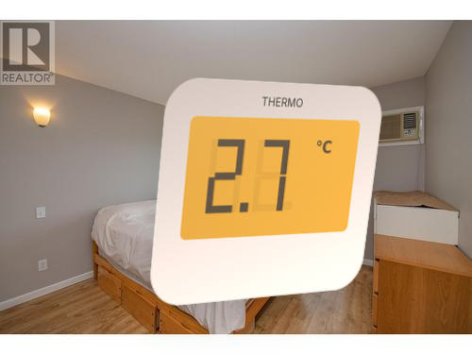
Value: 2.7°C
